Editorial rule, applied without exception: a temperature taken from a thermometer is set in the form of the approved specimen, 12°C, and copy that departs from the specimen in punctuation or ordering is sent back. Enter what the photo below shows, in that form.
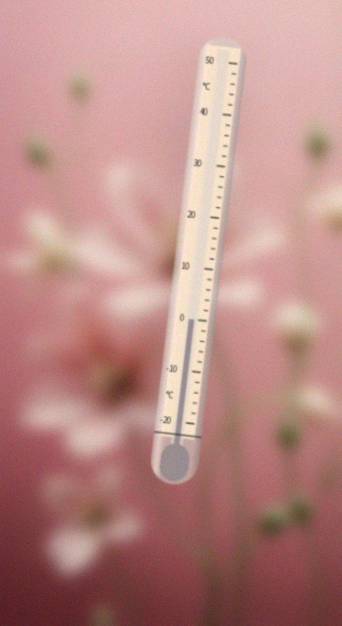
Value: 0°C
